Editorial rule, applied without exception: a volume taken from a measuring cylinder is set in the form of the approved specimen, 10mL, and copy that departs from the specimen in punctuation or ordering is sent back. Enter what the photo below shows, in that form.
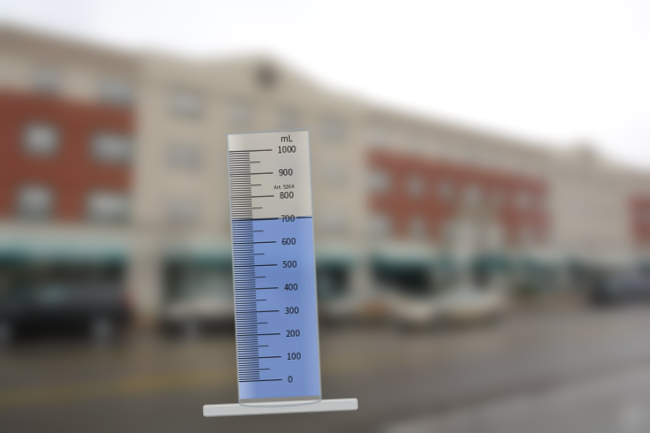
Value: 700mL
